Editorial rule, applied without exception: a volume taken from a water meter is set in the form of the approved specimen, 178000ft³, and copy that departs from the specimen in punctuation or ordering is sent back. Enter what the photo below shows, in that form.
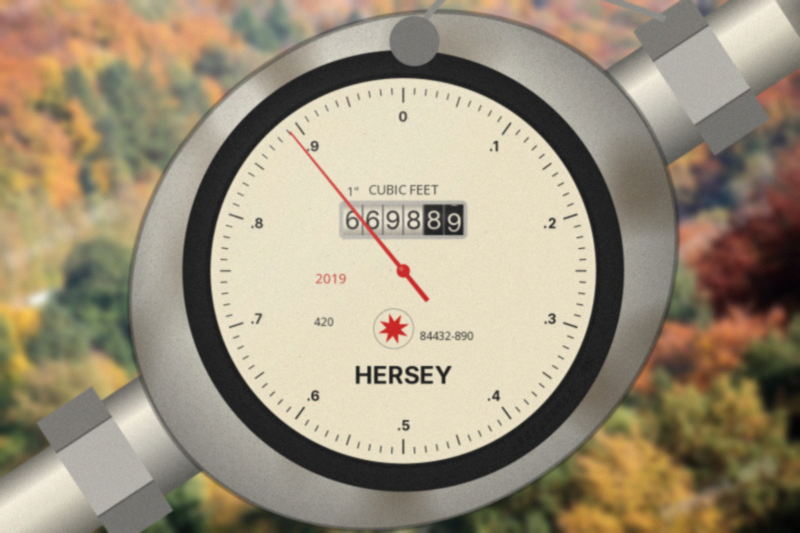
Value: 669888.89ft³
